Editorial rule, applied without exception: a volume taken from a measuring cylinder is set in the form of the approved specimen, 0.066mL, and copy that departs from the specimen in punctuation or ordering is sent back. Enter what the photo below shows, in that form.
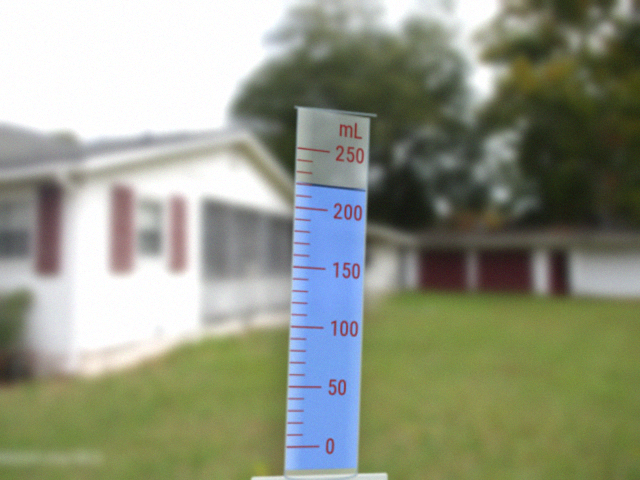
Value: 220mL
